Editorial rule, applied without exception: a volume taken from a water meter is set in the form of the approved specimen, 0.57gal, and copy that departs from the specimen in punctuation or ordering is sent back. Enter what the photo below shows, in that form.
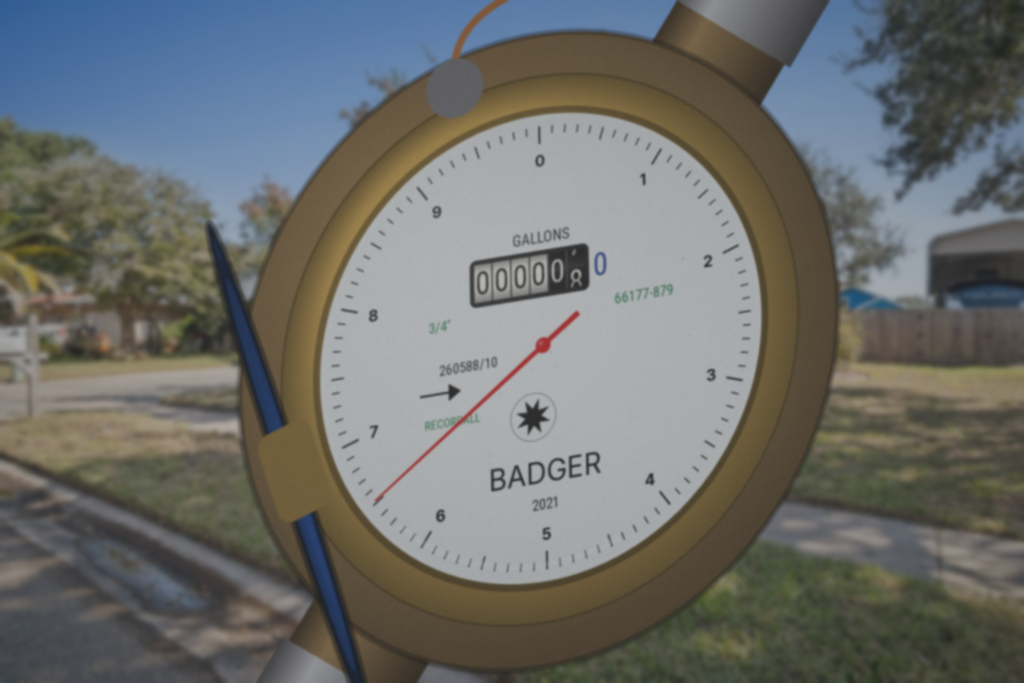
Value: 76.5gal
